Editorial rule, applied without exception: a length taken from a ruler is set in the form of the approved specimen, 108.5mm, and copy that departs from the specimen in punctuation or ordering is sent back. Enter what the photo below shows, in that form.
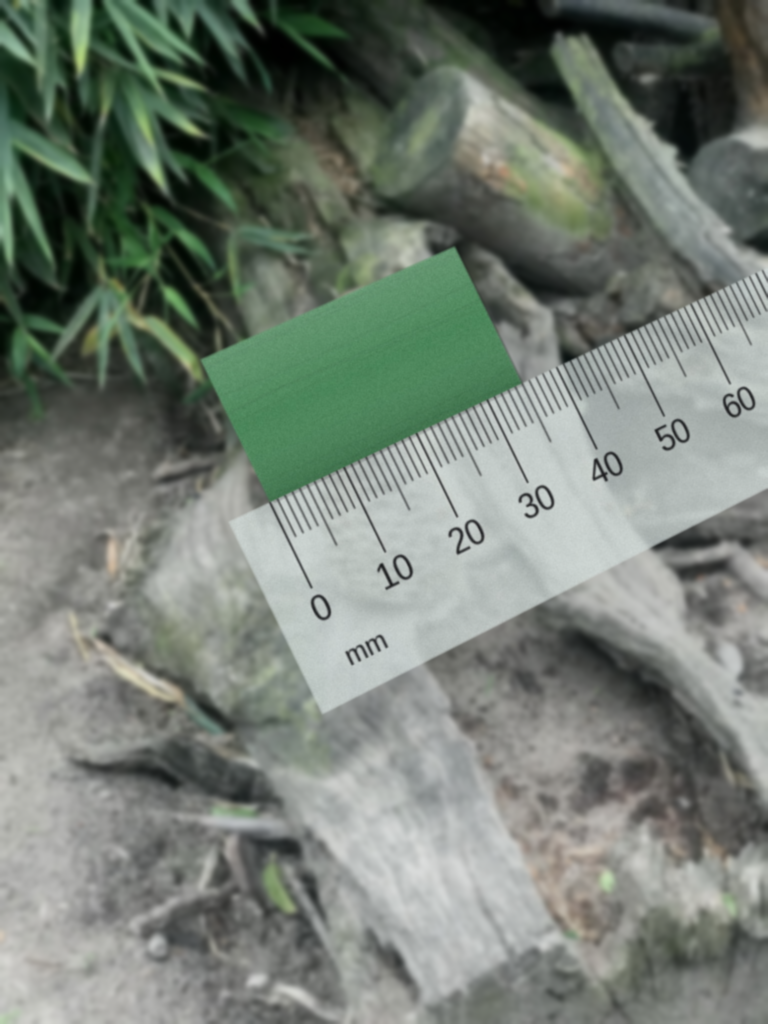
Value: 35mm
